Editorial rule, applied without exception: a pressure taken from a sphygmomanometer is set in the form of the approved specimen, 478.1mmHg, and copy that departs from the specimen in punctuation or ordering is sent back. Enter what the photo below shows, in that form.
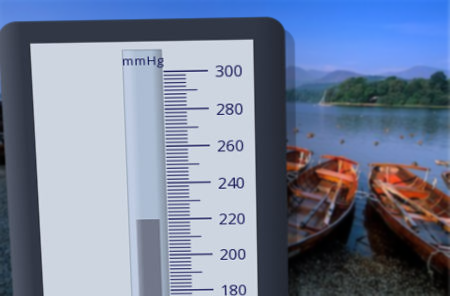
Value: 220mmHg
